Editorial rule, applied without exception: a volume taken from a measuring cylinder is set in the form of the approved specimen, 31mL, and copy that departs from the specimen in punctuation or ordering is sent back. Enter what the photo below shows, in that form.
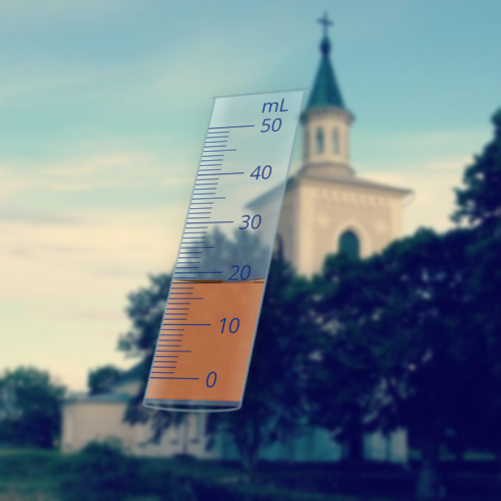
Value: 18mL
